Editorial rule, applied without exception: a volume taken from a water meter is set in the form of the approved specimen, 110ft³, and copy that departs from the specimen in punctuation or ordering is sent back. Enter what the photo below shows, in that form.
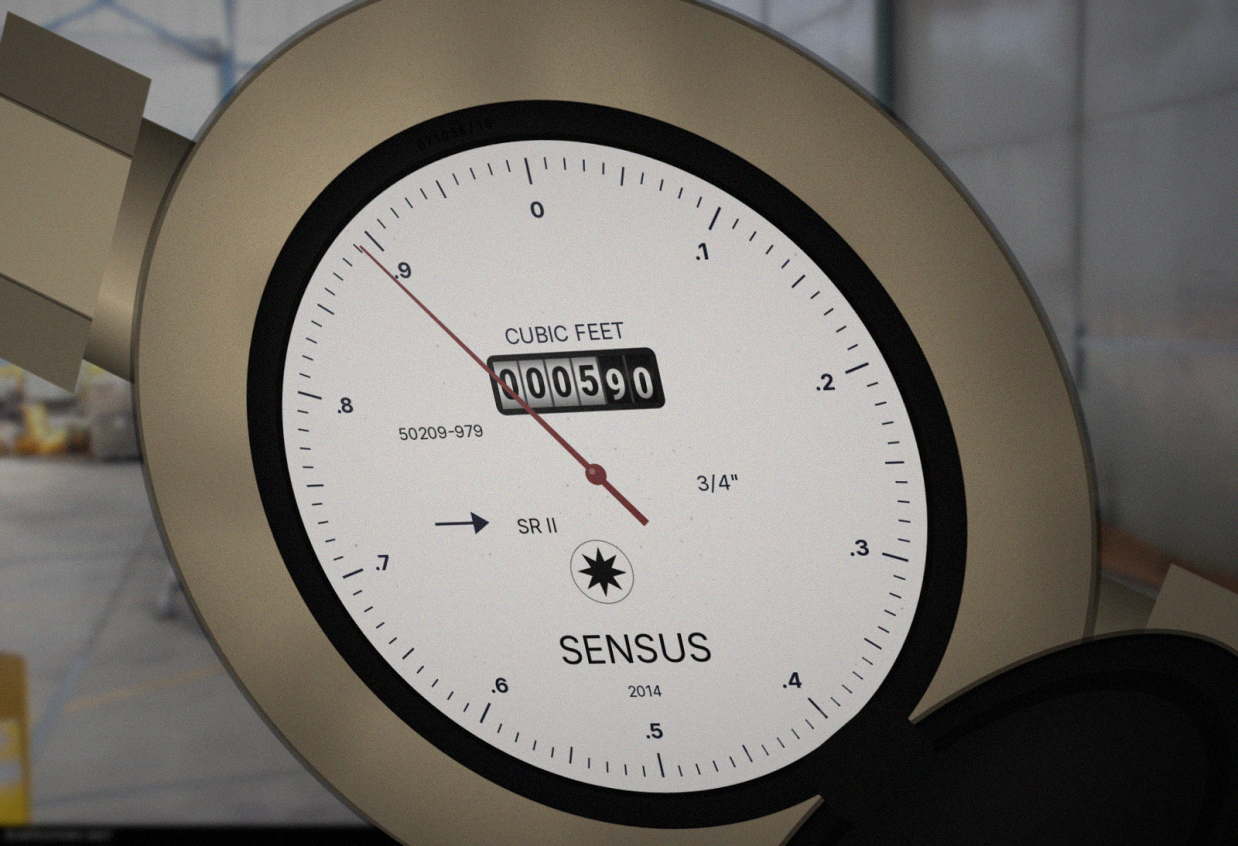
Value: 589.89ft³
